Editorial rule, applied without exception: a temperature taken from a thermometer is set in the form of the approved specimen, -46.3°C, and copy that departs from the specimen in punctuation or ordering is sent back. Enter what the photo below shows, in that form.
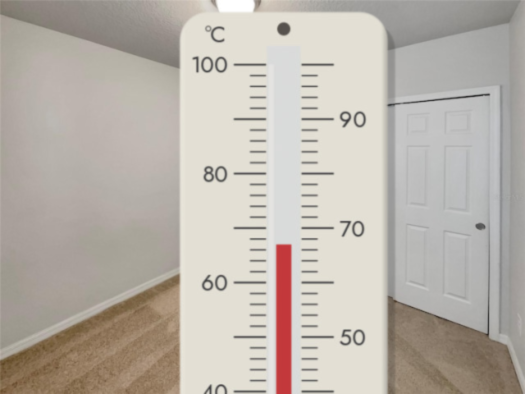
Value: 67°C
